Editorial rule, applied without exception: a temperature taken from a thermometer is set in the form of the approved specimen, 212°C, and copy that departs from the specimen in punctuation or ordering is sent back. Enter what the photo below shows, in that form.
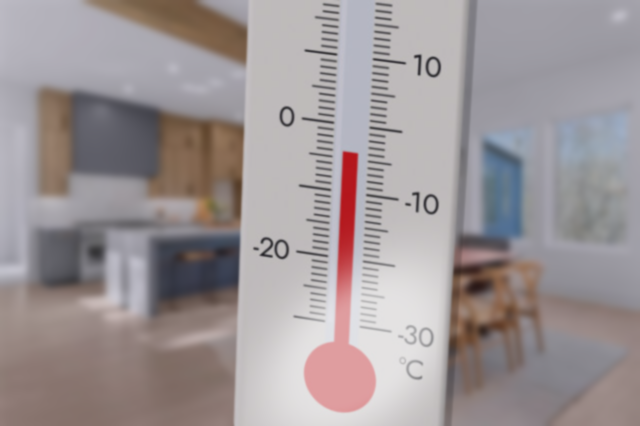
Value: -4°C
